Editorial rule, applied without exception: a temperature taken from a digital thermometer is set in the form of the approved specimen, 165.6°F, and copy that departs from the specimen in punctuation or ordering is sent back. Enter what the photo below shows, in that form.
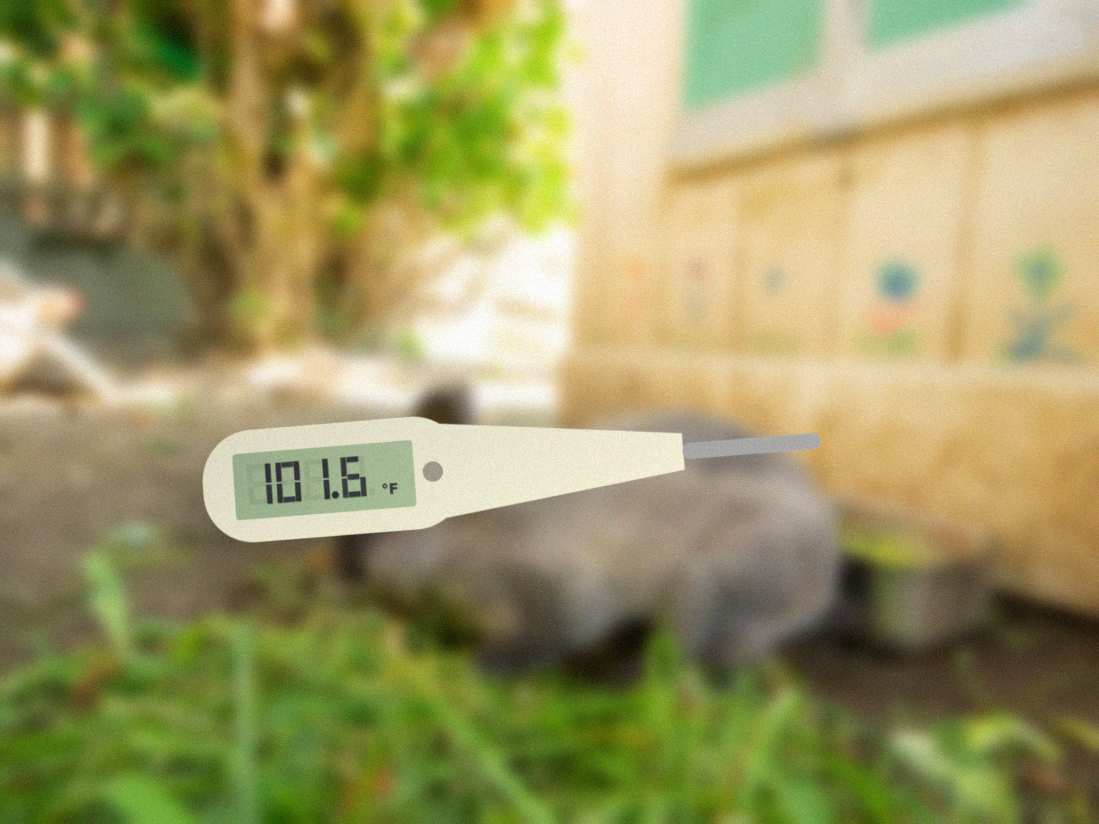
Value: 101.6°F
